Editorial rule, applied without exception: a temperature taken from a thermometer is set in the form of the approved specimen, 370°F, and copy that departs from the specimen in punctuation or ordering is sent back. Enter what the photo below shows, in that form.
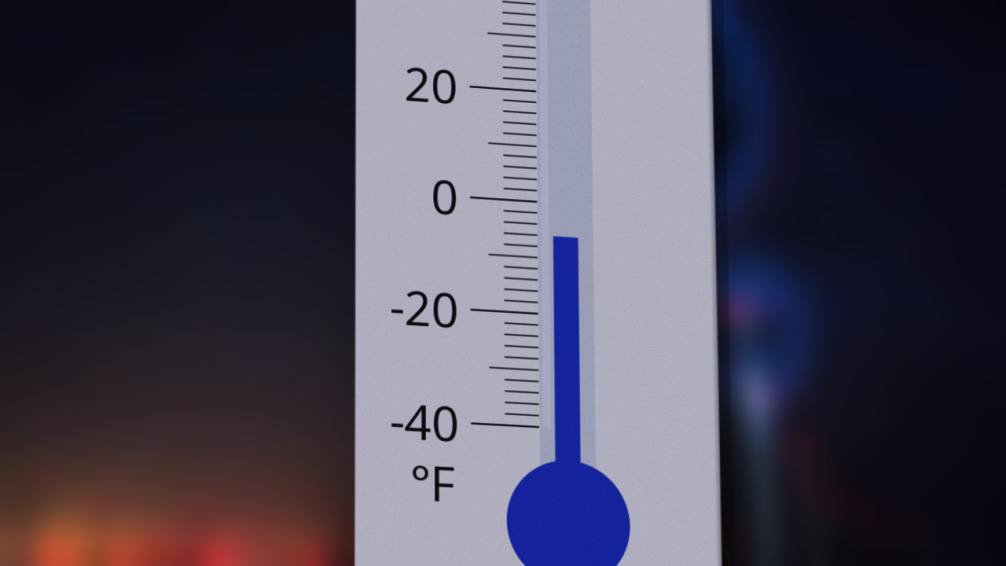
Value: -6°F
